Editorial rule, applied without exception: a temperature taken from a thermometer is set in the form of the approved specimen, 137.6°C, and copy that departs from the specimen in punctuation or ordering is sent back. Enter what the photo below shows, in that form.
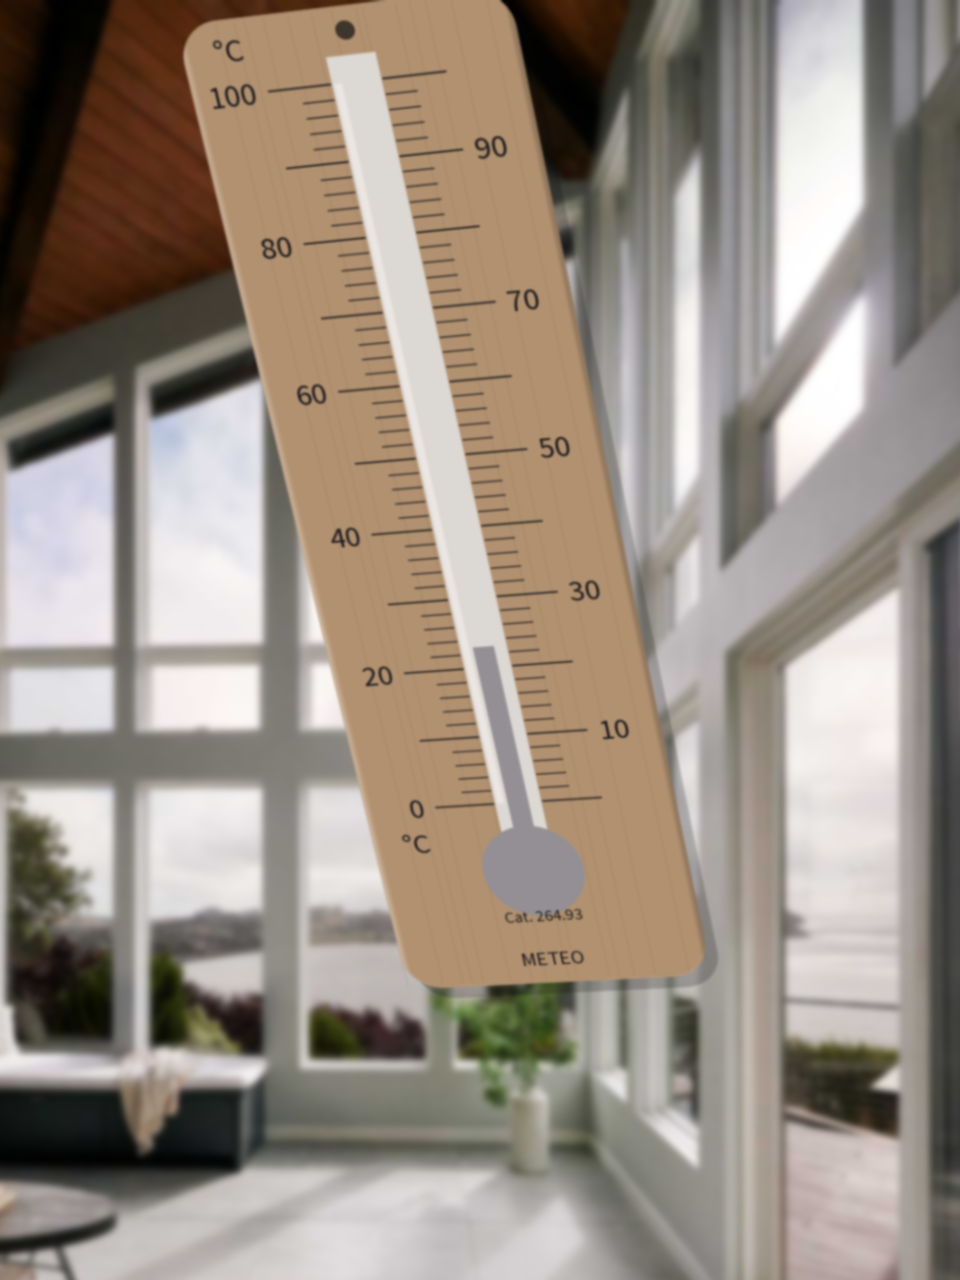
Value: 23°C
